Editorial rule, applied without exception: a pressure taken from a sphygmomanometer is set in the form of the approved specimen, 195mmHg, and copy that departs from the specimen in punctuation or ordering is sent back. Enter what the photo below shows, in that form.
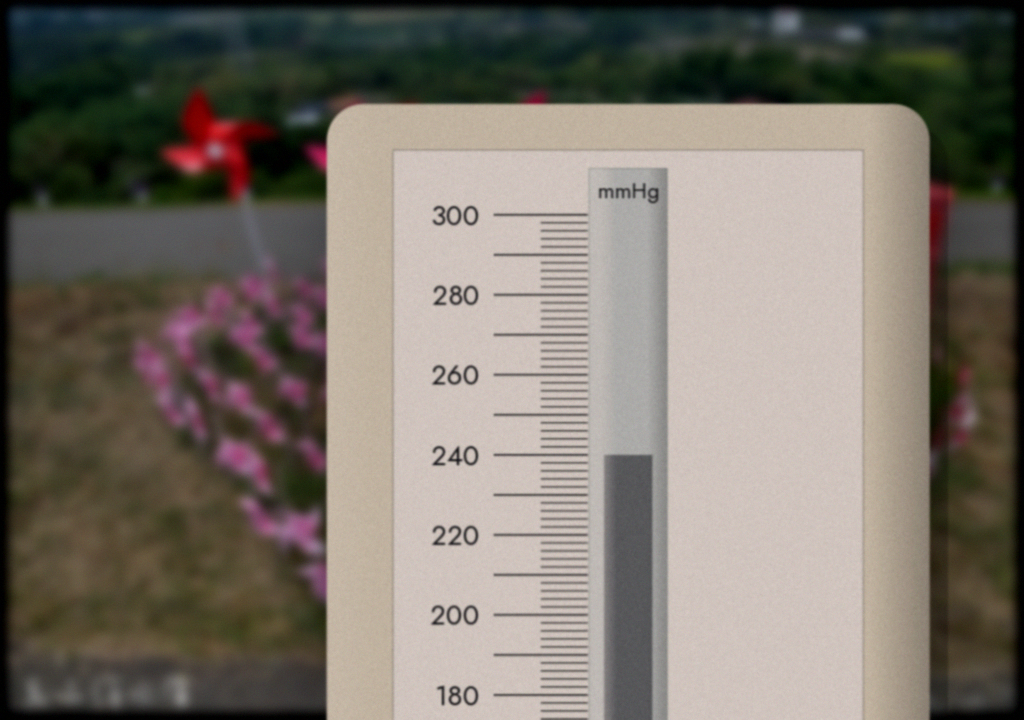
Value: 240mmHg
